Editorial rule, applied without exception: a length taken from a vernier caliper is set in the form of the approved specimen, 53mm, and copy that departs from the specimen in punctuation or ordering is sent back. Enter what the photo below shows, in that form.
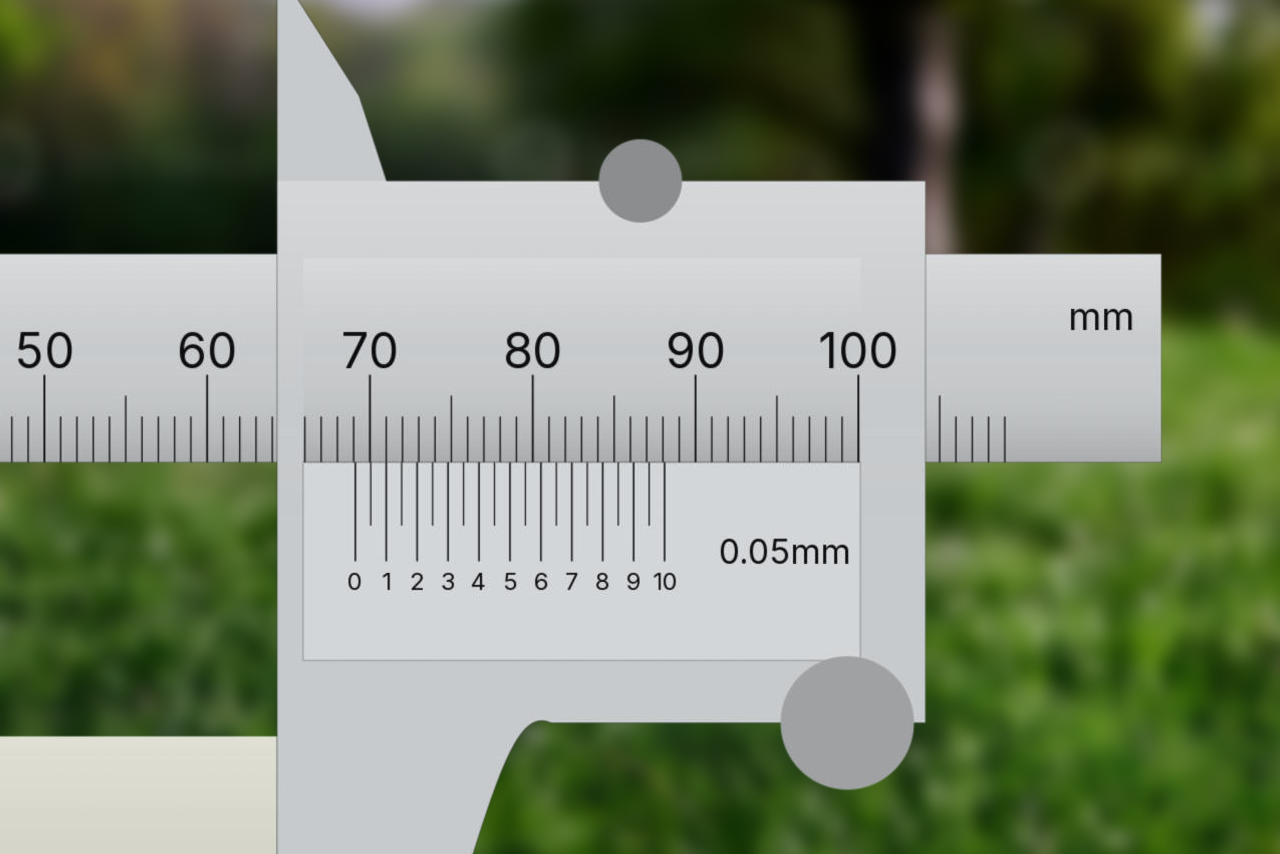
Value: 69.1mm
